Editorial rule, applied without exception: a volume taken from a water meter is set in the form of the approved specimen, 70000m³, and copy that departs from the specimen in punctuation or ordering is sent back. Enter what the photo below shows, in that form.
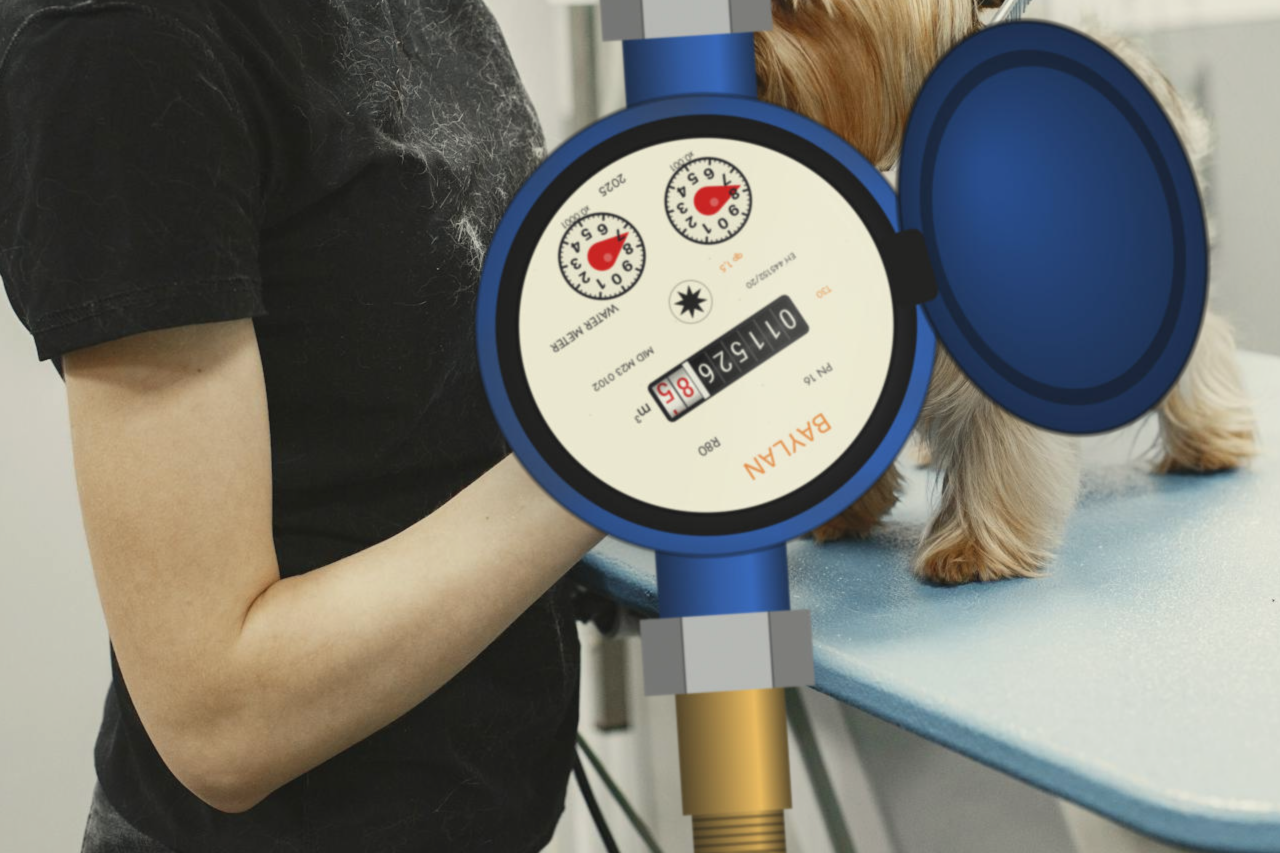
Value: 11526.8477m³
